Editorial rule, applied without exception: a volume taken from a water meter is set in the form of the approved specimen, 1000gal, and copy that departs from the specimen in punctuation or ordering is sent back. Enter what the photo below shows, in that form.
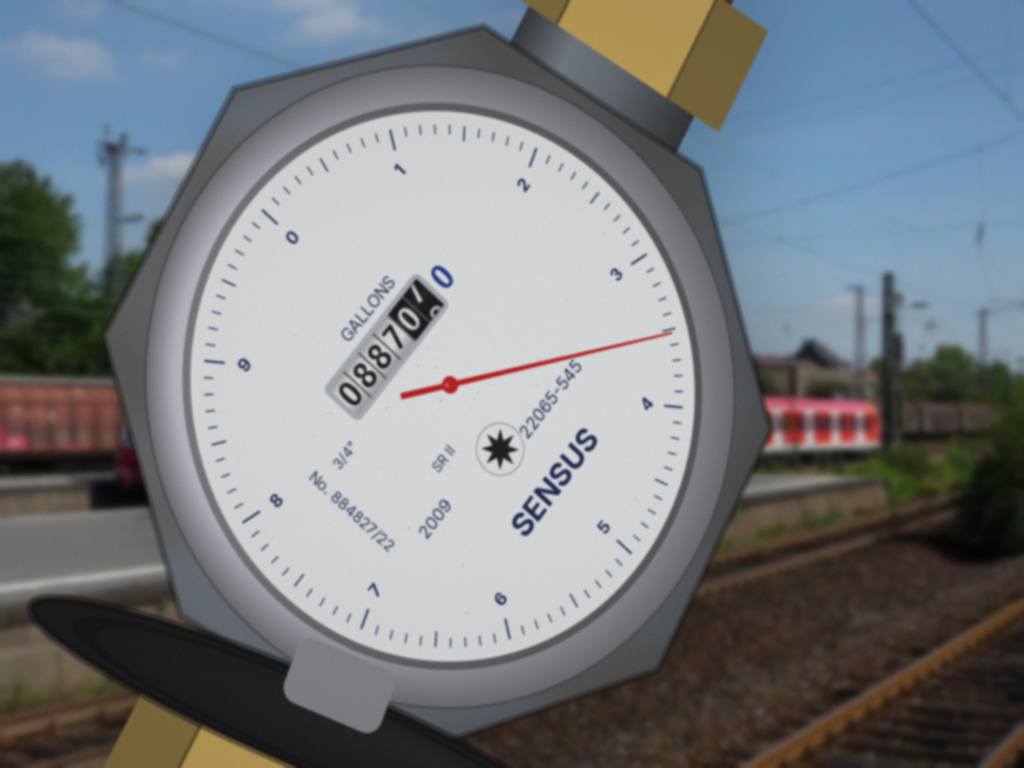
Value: 887073.5gal
